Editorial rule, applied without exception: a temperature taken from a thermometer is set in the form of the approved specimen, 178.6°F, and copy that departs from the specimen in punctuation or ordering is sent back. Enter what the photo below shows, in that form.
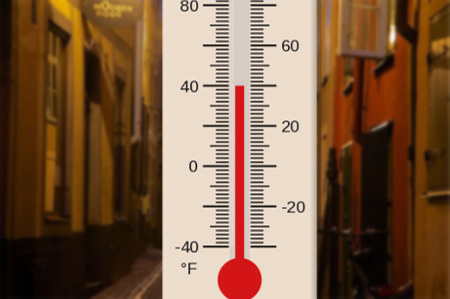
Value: 40°F
